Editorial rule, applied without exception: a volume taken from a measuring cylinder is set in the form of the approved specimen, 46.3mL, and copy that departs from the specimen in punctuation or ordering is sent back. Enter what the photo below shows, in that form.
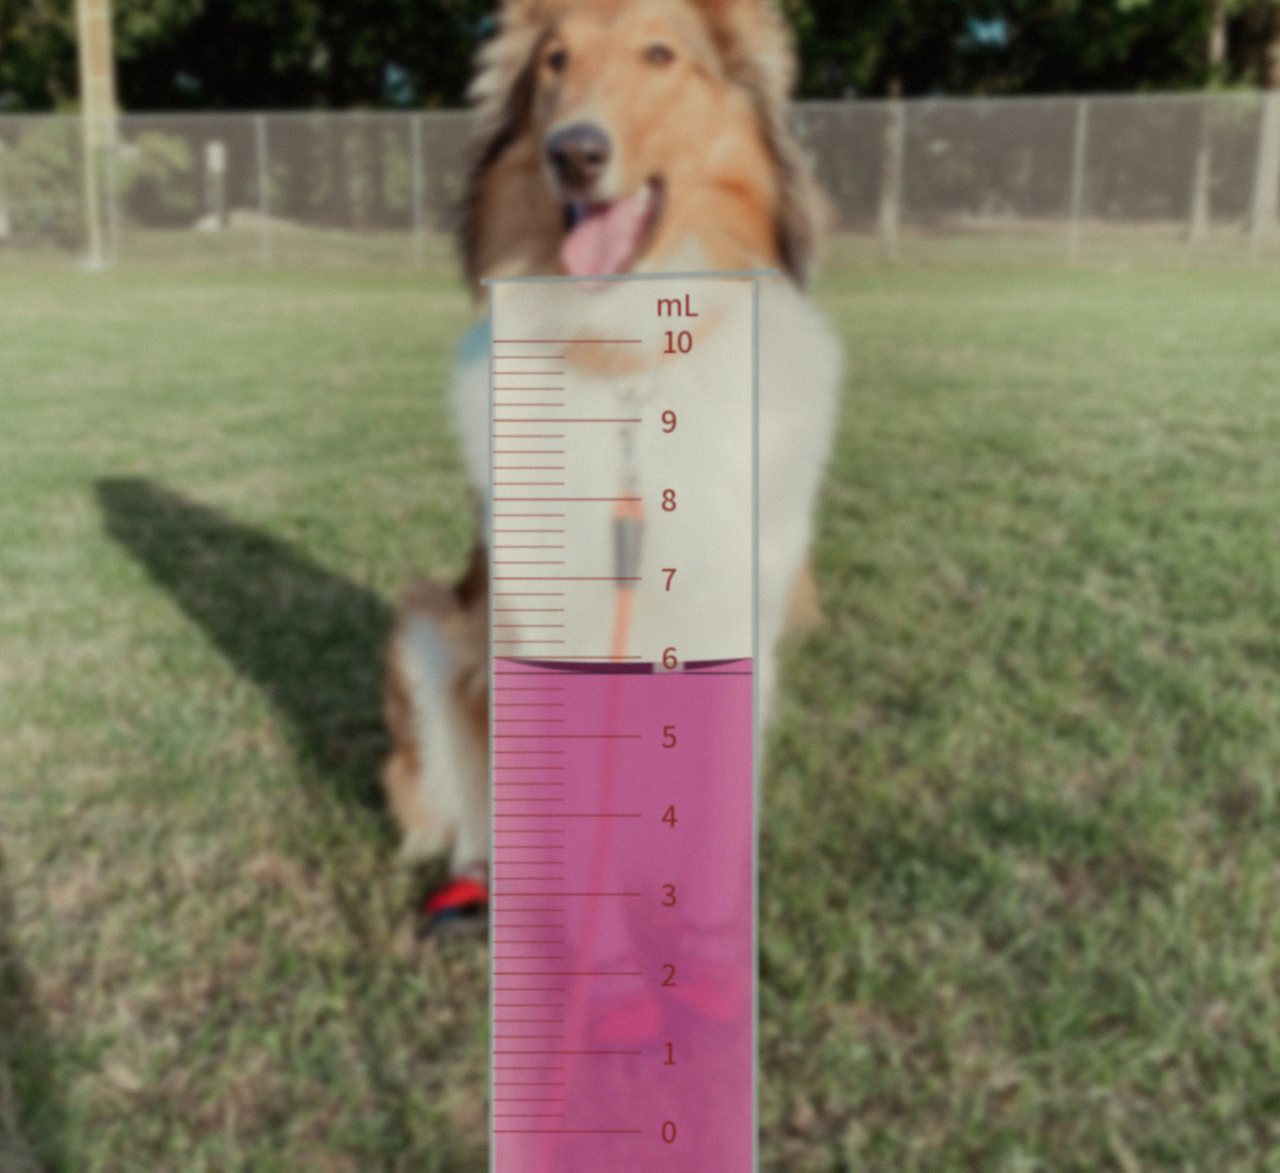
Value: 5.8mL
